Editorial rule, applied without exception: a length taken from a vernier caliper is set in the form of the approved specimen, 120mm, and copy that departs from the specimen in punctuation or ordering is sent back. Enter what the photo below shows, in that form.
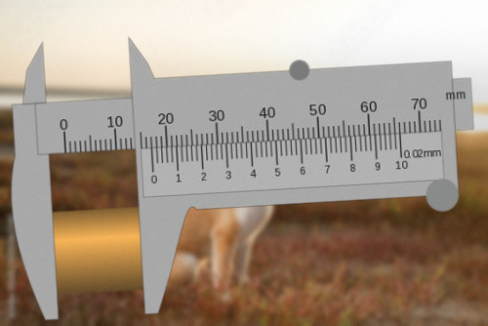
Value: 17.0mm
